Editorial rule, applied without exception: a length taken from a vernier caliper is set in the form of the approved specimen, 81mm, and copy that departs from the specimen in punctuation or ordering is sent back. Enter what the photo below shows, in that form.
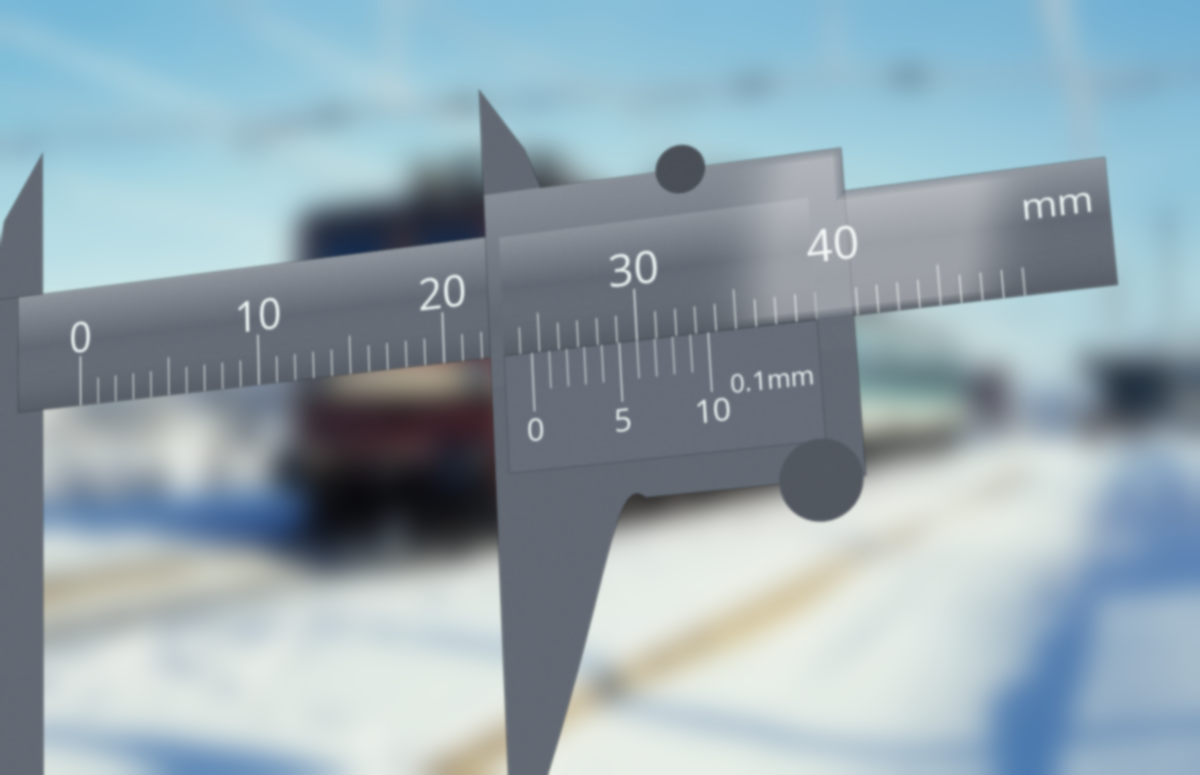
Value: 24.6mm
